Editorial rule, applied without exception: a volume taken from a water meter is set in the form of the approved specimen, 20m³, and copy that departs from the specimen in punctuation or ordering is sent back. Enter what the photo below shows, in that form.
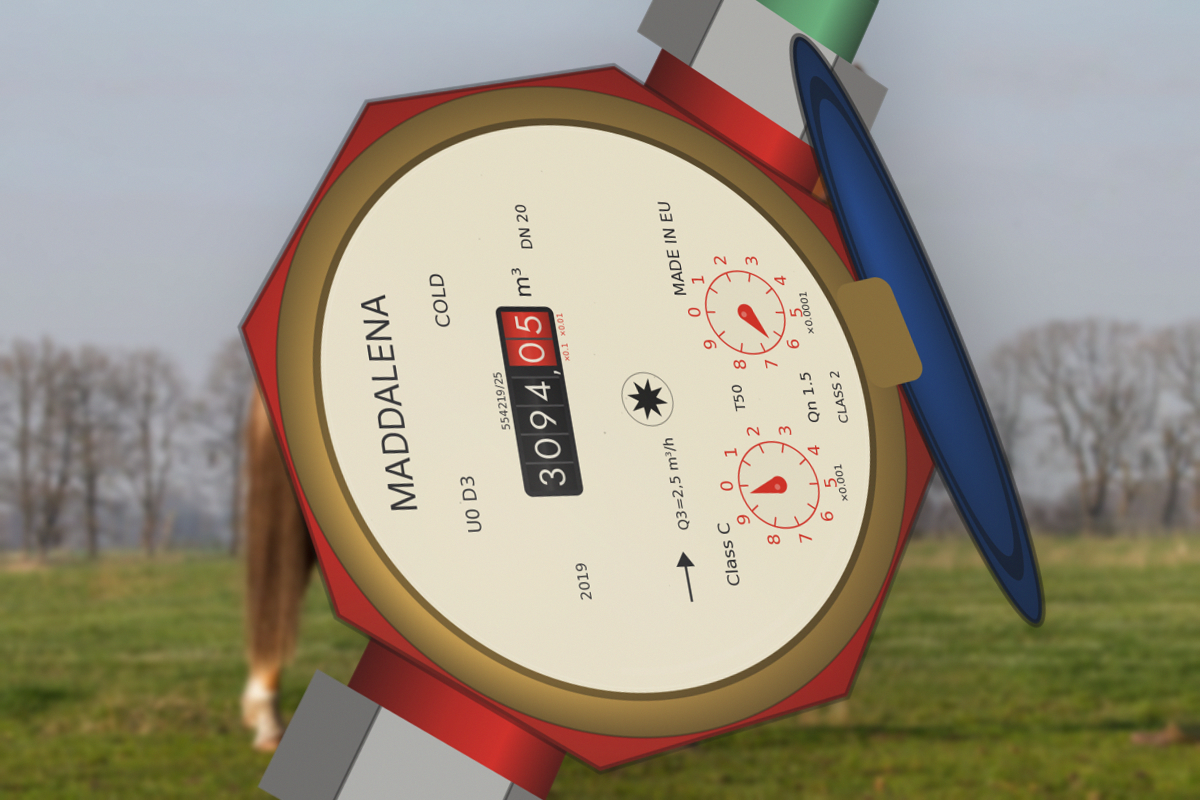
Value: 3094.0496m³
